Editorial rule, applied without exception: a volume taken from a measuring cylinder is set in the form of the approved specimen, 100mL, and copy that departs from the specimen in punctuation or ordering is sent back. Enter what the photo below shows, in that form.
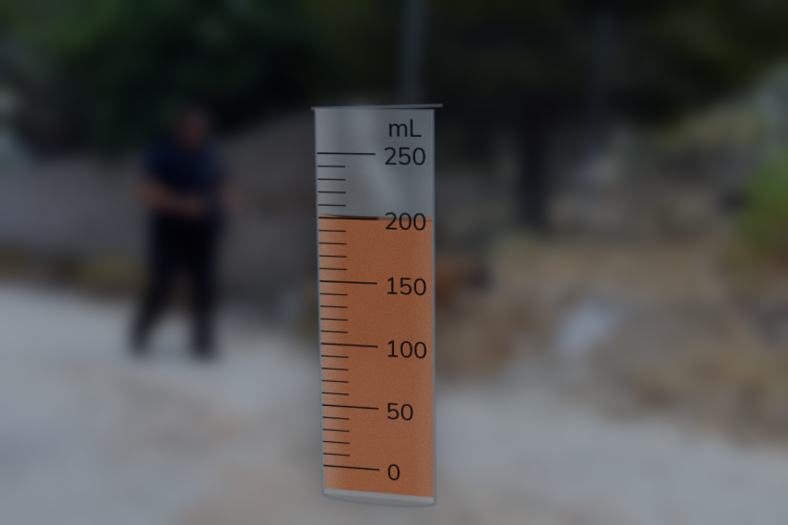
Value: 200mL
